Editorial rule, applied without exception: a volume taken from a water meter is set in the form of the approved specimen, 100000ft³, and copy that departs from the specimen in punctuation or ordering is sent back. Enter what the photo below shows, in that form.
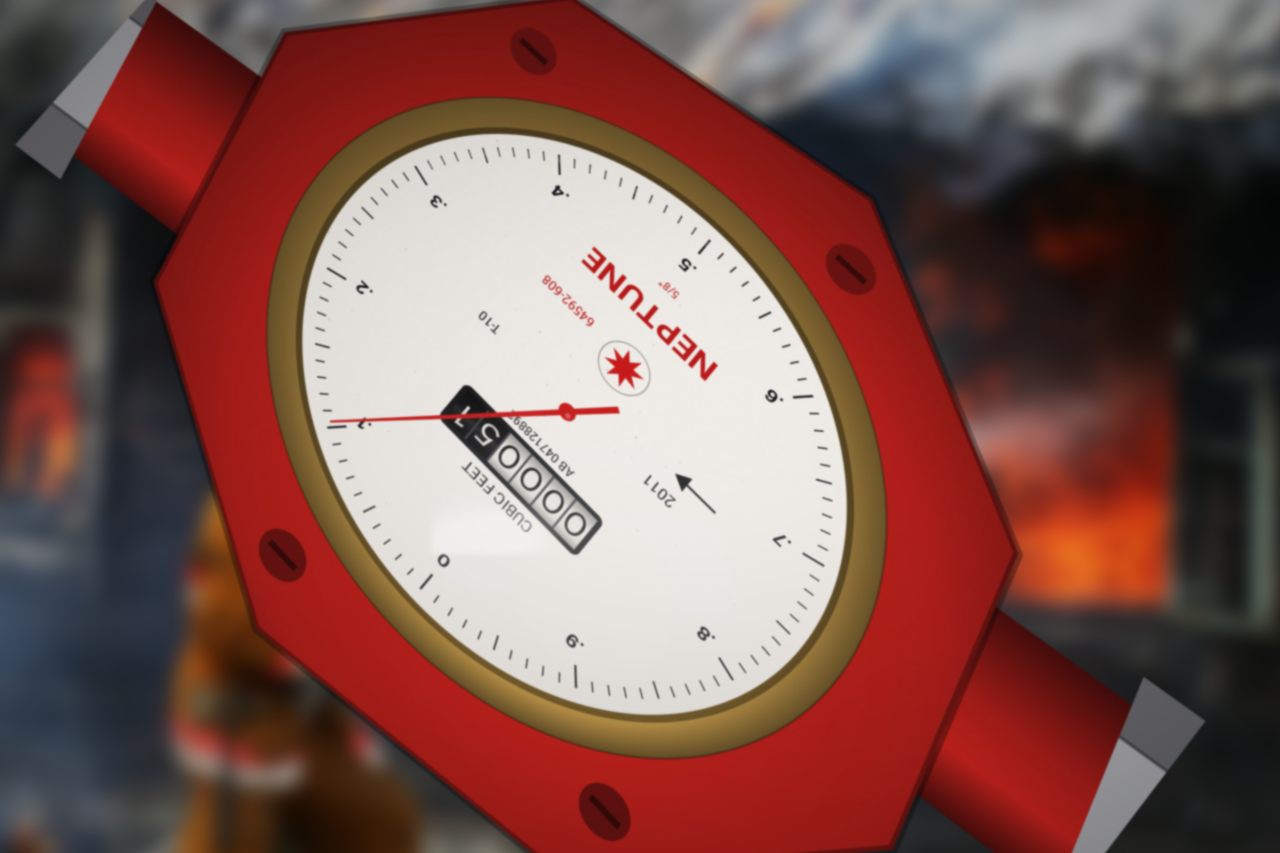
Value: 51.10ft³
